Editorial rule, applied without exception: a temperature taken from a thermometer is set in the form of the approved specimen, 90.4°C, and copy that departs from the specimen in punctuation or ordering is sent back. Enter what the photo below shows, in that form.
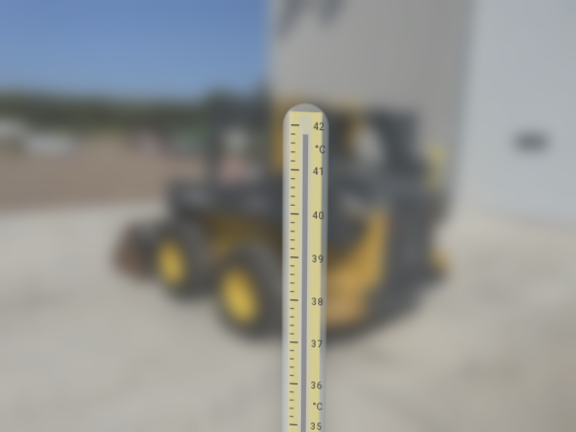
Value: 41.8°C
